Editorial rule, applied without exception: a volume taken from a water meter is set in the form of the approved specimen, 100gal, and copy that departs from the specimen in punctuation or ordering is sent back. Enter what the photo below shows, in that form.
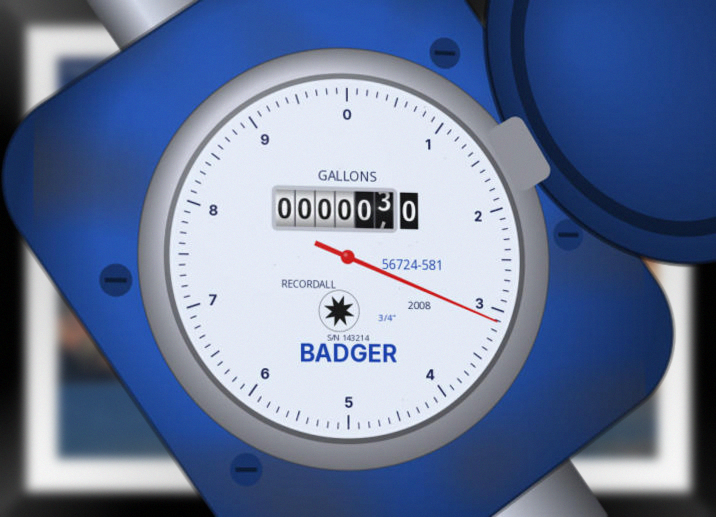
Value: 33.1gal
